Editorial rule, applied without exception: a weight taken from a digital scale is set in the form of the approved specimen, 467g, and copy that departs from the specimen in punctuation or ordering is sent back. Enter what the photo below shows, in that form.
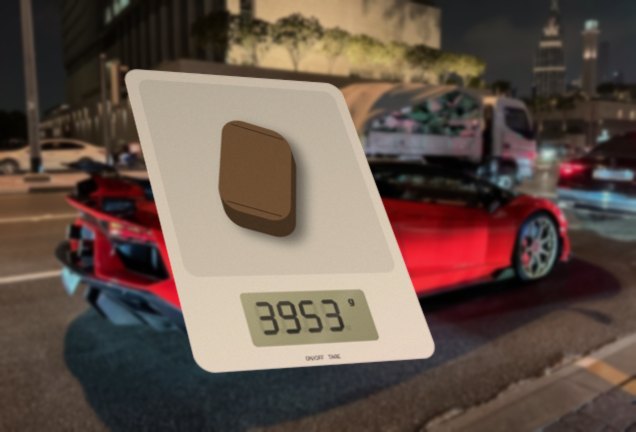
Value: 3953g
